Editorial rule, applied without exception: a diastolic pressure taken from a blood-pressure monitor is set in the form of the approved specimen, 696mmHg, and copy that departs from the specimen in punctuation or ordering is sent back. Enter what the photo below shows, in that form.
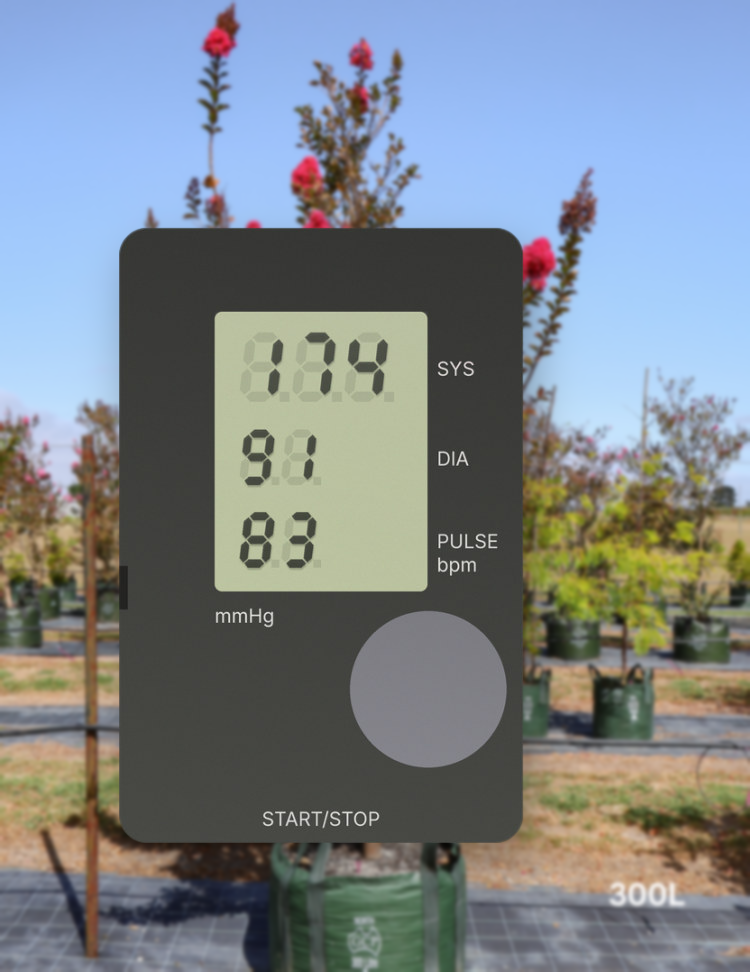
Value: 91mmHg
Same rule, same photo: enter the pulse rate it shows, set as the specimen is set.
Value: 83bpm
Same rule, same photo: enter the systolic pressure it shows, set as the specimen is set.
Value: 174mmHg
